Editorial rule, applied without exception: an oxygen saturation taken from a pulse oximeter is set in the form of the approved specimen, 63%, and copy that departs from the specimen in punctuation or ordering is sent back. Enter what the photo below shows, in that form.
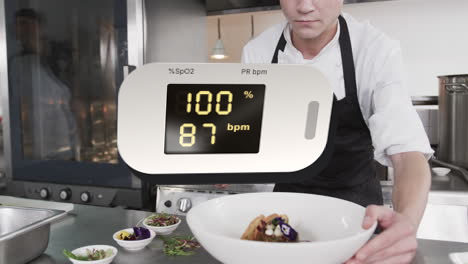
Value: 100%
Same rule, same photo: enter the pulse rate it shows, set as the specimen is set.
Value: 87bpm
